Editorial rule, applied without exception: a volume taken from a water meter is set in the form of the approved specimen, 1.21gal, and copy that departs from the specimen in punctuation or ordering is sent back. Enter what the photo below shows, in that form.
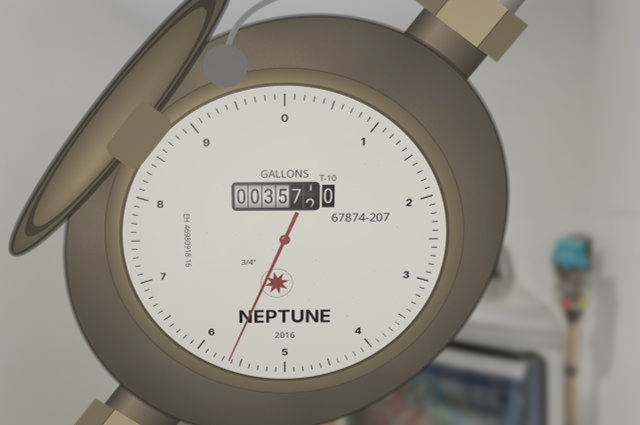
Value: 35715.6gal
